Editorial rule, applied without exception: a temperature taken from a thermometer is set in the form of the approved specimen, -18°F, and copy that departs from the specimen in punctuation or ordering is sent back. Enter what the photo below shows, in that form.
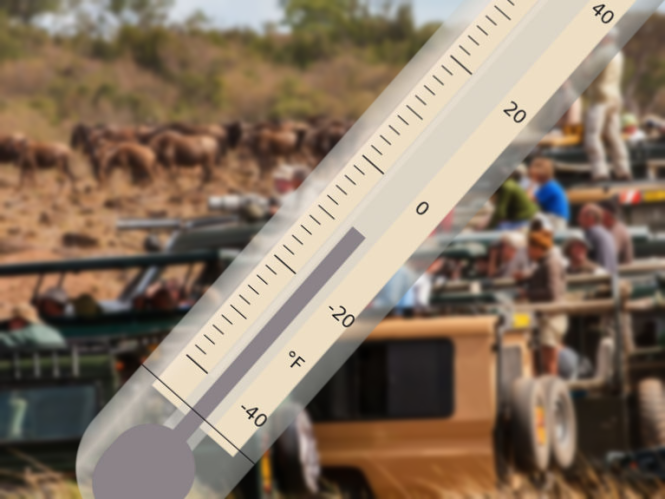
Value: -9°F
